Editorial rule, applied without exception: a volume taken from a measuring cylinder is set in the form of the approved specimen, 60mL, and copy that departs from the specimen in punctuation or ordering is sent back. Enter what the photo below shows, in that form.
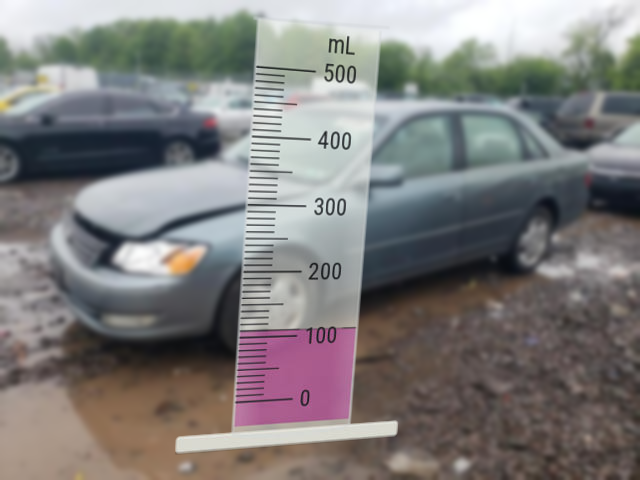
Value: 110mL
